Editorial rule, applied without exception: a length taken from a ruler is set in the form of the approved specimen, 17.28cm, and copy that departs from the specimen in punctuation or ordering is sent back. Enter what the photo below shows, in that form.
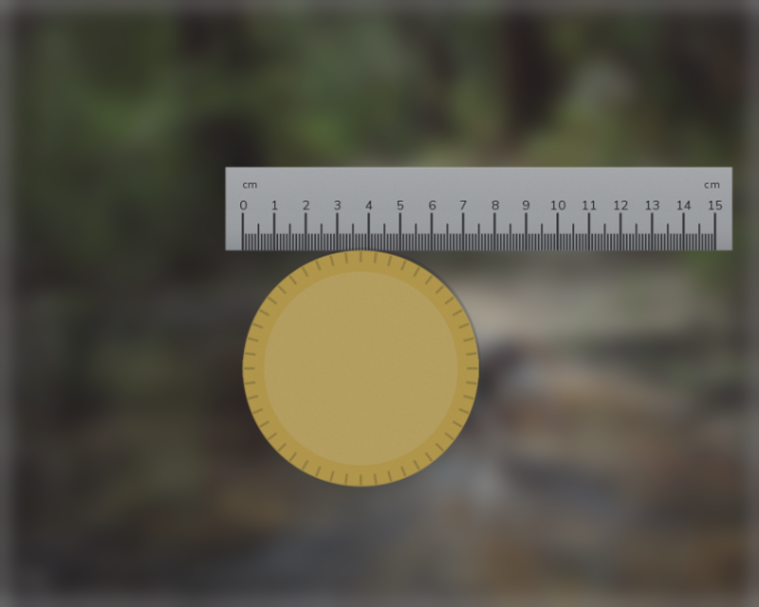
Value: 7.5cm
